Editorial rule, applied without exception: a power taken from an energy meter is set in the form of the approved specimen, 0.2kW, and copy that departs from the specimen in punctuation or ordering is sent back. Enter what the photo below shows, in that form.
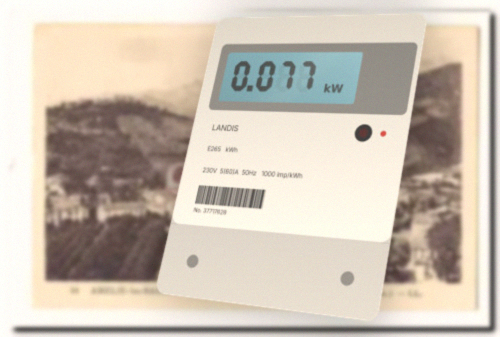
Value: 0.077kW
